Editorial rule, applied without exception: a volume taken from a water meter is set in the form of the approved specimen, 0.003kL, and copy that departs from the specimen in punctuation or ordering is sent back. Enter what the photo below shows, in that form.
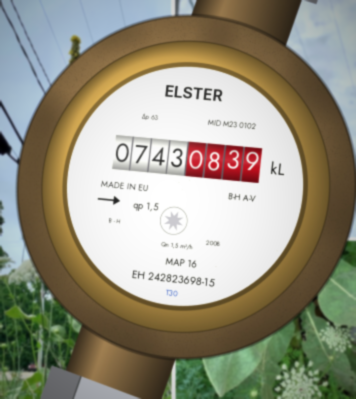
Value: 743.0839kL
